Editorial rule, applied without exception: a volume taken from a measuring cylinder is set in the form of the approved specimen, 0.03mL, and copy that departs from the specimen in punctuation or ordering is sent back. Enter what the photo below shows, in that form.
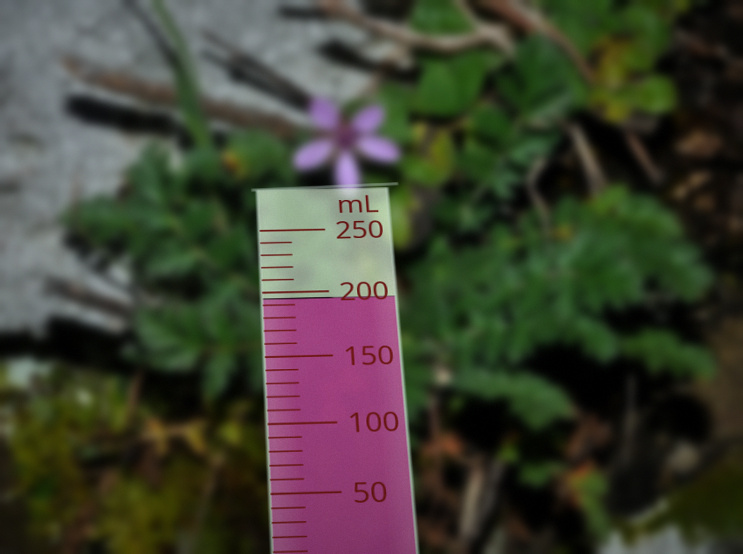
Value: 195mL
